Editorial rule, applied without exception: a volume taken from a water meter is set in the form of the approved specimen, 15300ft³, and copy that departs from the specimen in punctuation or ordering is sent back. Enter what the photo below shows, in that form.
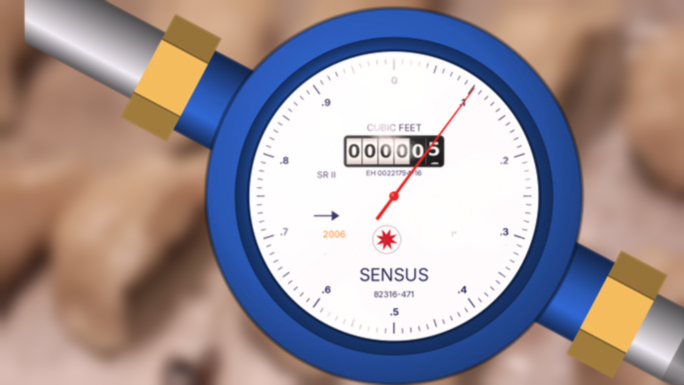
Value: 5.10ft³
